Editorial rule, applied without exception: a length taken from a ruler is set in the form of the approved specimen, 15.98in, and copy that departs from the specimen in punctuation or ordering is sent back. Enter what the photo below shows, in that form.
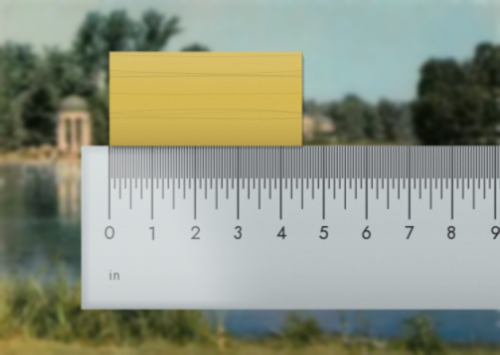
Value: 4.5in
